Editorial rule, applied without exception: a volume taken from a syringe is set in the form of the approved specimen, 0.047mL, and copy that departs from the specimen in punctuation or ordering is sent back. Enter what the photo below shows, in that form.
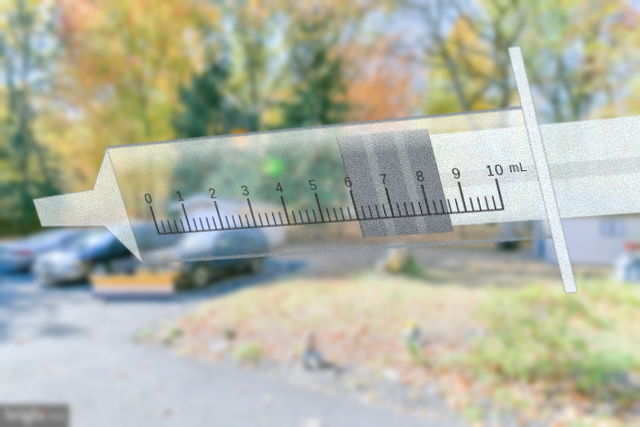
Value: 6mL
